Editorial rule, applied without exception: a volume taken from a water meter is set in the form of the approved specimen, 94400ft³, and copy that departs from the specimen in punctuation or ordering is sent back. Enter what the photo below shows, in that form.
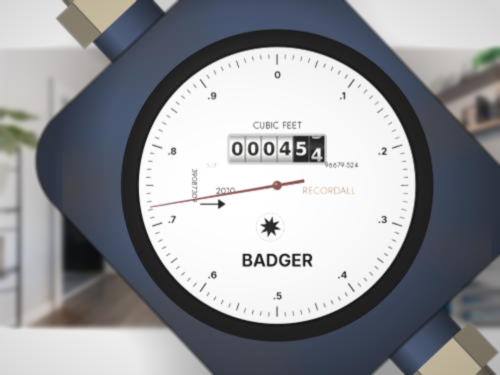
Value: 453.72ft³
